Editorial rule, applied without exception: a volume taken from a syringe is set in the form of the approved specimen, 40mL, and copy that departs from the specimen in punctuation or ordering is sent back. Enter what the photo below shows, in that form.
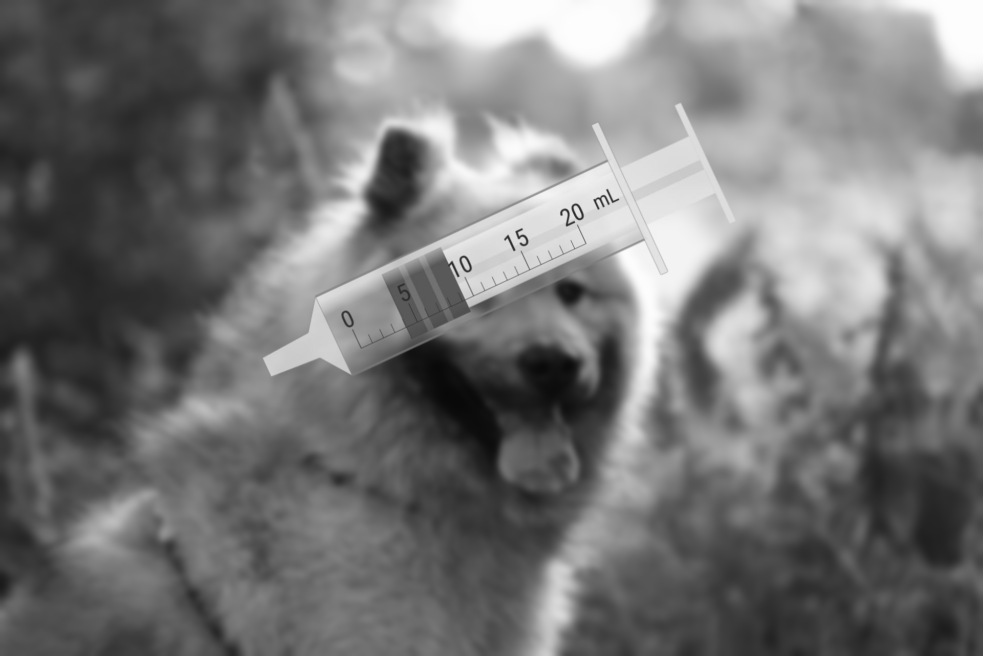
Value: 4mL
